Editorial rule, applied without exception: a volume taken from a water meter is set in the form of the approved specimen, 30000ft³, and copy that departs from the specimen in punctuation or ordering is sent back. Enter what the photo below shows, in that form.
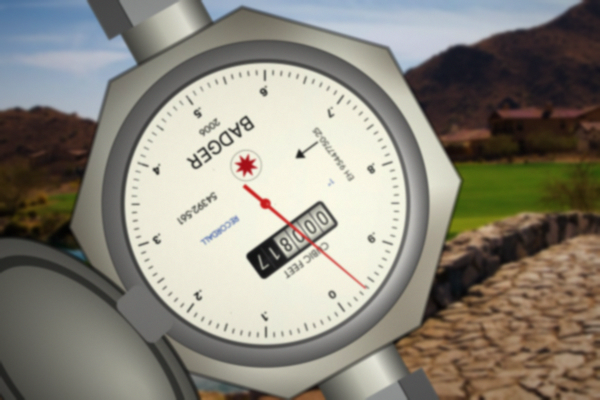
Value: 816.96ft³
